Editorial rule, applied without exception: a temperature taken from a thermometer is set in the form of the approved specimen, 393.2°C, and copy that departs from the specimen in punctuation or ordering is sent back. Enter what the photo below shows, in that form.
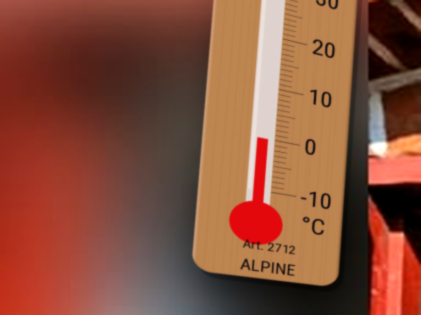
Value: 0°C
